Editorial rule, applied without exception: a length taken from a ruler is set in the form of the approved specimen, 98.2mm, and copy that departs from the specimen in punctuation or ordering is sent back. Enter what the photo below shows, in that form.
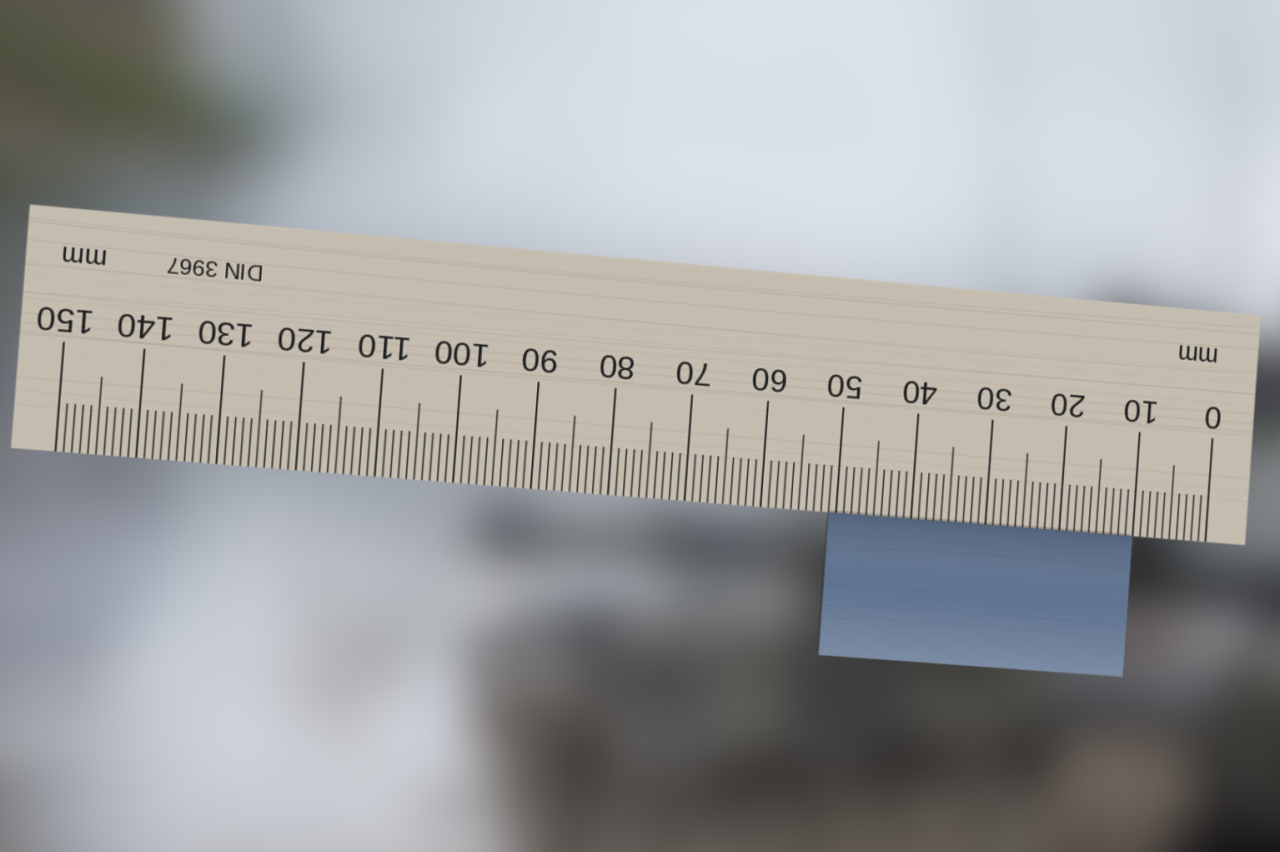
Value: 41mm
